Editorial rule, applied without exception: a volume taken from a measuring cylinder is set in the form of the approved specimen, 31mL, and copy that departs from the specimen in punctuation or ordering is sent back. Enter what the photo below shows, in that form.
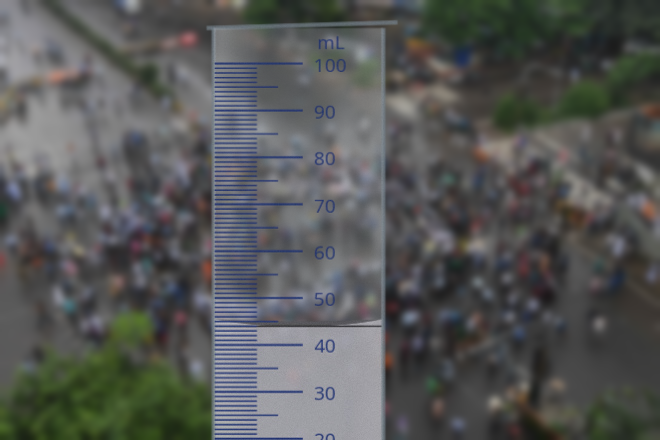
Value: 44mL
